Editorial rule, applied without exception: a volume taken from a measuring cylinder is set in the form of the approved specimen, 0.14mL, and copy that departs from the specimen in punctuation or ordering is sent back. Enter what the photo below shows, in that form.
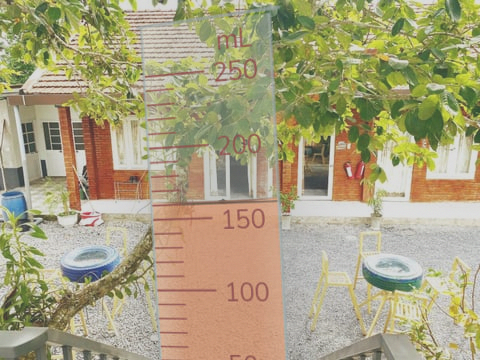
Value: 160mL
